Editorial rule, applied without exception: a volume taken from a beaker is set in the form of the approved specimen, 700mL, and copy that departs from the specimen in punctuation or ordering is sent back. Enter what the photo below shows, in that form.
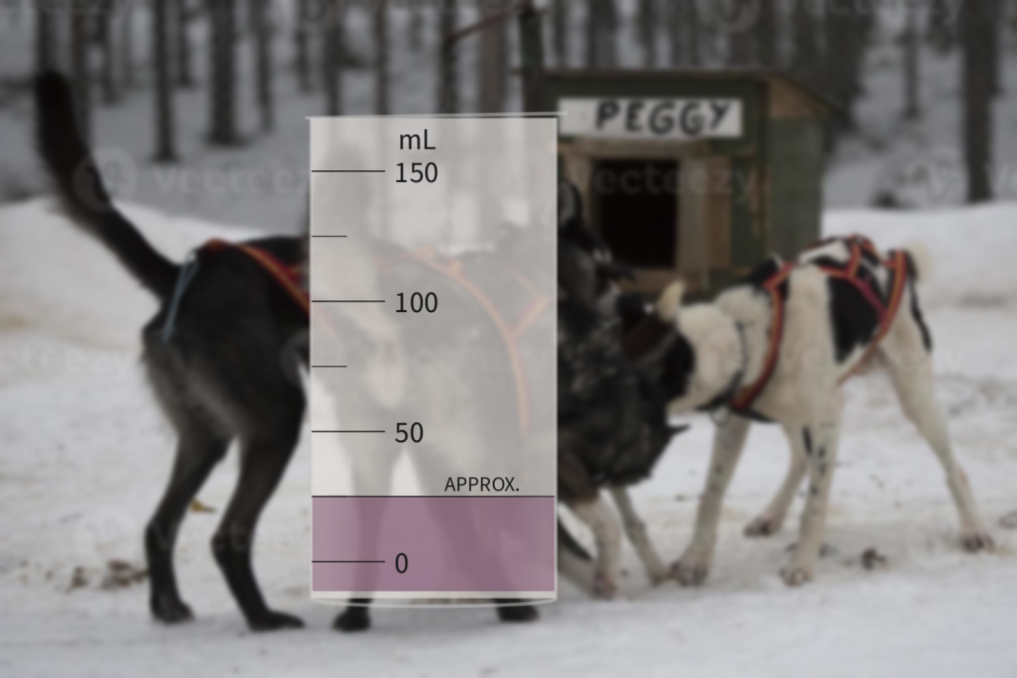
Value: 25mL
